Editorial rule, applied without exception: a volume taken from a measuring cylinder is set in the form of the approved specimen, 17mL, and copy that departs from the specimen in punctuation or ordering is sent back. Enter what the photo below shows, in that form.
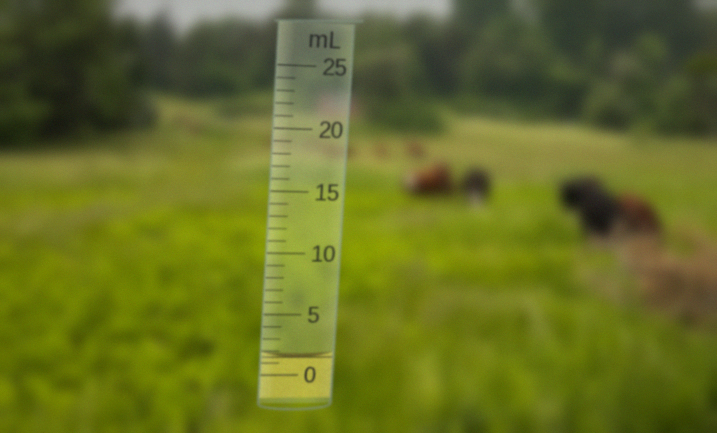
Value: 1.5mL
